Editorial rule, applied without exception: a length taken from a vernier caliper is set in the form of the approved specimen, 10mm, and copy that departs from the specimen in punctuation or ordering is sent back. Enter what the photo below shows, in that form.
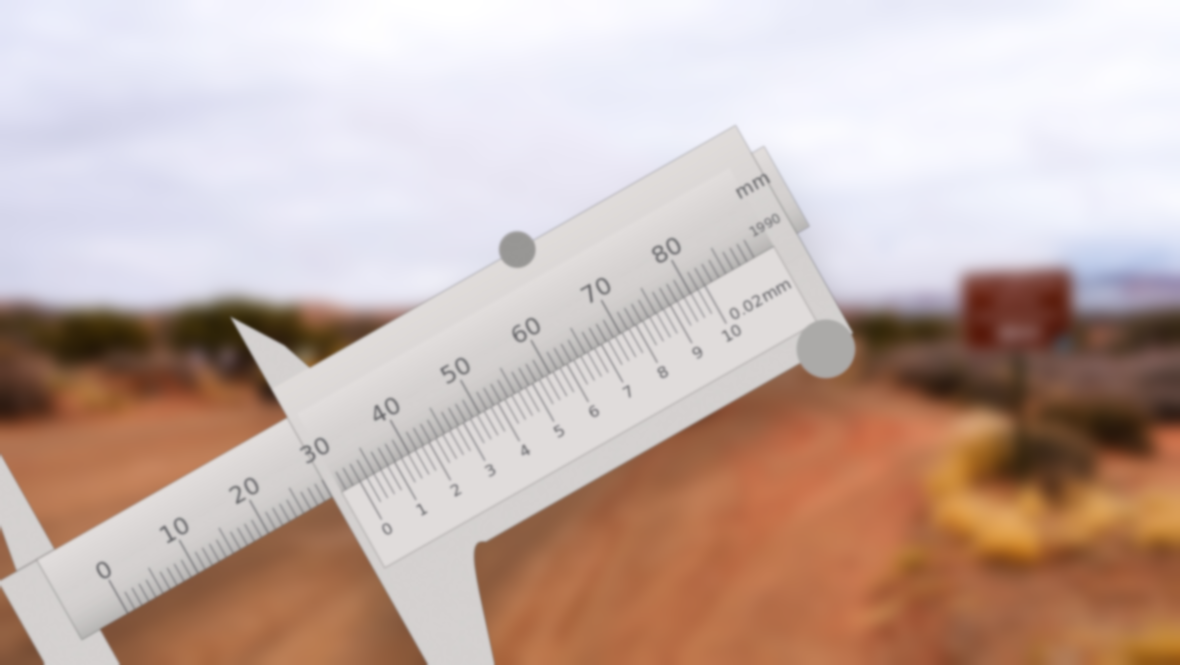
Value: 33.0mm
